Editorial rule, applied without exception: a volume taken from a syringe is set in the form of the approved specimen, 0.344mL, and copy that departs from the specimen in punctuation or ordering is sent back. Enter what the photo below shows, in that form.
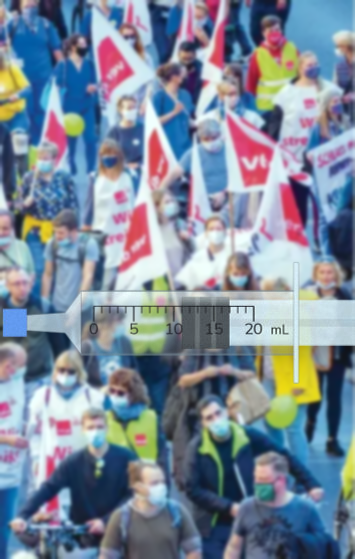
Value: 11mL
